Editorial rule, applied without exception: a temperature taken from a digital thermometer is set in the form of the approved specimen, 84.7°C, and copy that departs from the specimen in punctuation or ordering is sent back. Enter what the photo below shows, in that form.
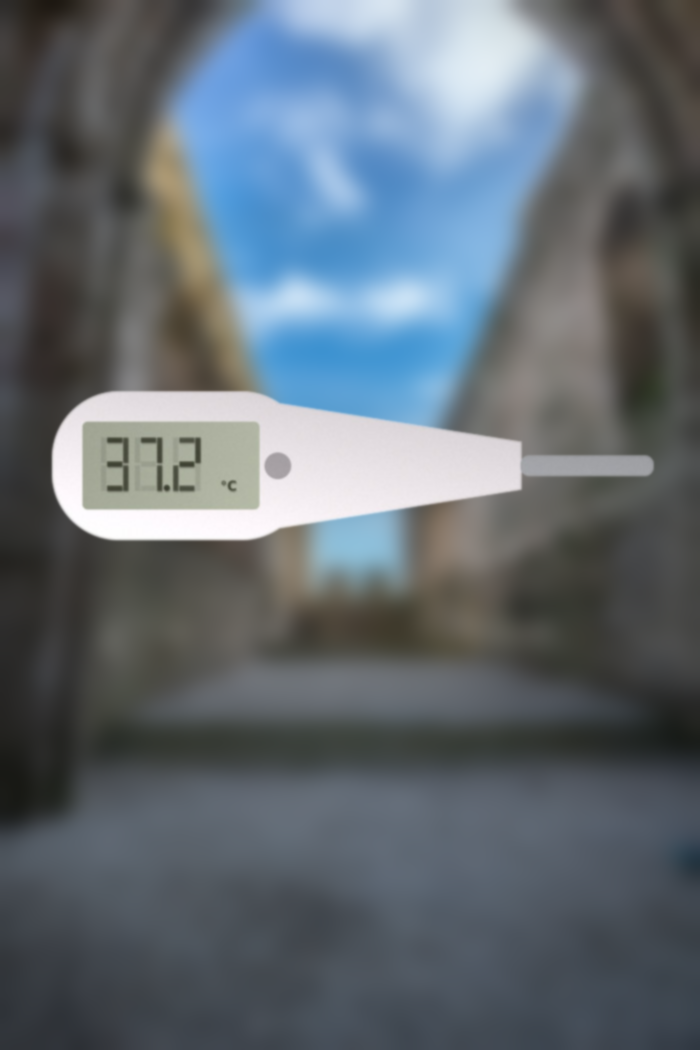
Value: 37.2°C
